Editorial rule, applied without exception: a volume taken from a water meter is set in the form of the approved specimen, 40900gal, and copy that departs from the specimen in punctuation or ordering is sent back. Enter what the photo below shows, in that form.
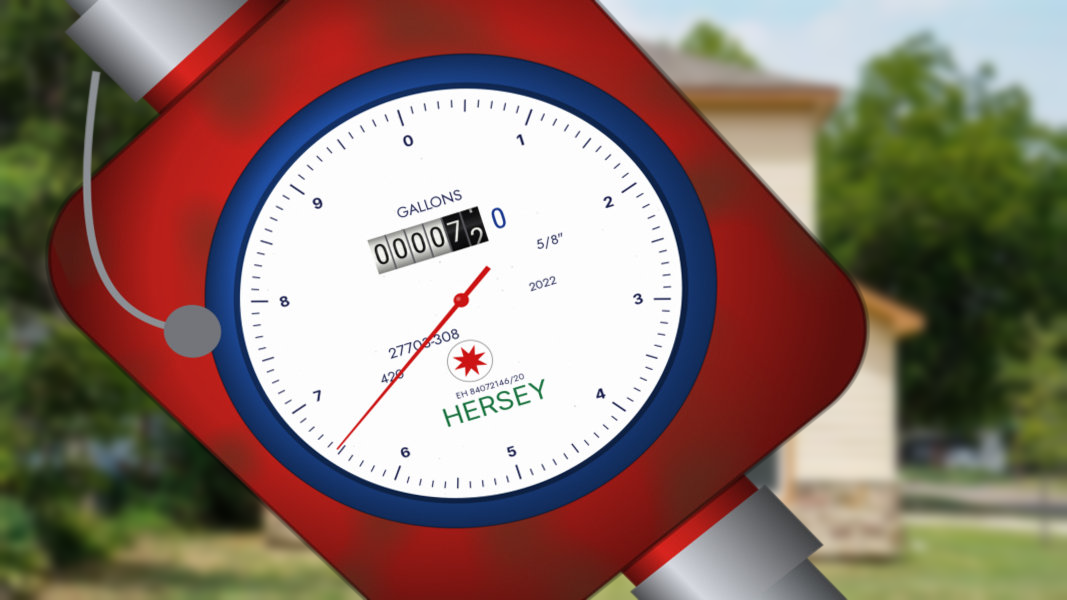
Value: 716.5gal
